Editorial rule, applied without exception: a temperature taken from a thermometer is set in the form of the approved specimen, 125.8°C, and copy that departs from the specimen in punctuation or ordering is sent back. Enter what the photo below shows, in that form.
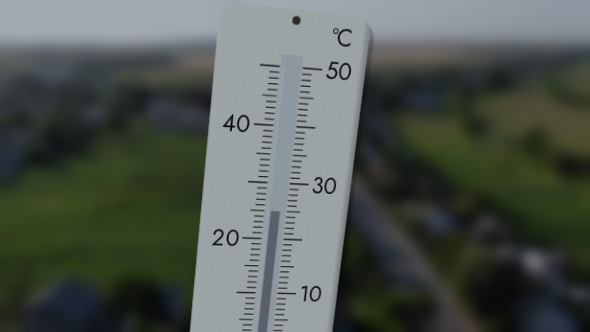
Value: 25°C
